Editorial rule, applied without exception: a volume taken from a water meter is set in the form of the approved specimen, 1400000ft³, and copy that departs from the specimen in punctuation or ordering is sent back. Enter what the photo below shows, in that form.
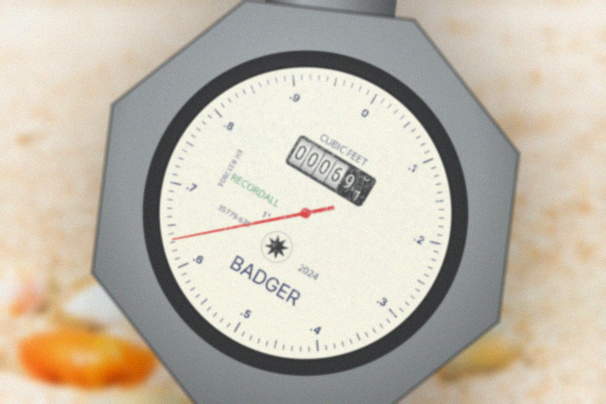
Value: 690.63ft³
